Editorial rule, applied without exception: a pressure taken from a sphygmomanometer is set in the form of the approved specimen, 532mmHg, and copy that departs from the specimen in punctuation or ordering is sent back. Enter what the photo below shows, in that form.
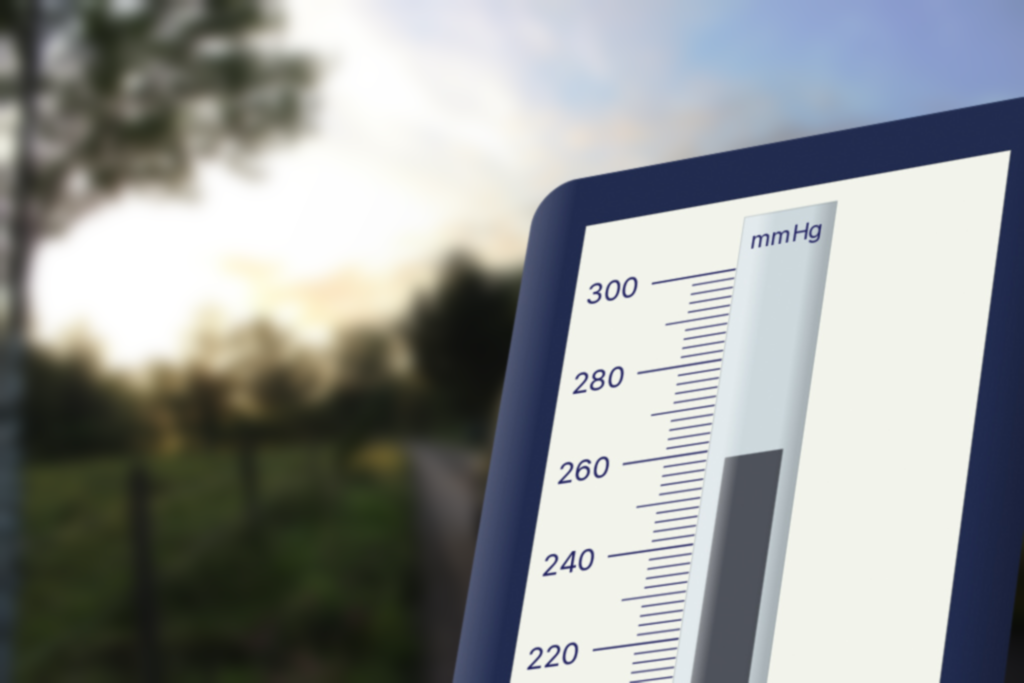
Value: 258mmHg
